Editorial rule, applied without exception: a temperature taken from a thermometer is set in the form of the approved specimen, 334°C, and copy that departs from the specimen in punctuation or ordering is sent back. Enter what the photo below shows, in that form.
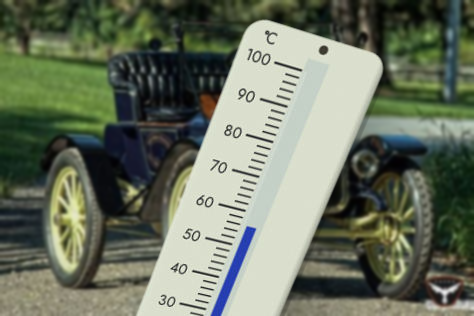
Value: 56°C
